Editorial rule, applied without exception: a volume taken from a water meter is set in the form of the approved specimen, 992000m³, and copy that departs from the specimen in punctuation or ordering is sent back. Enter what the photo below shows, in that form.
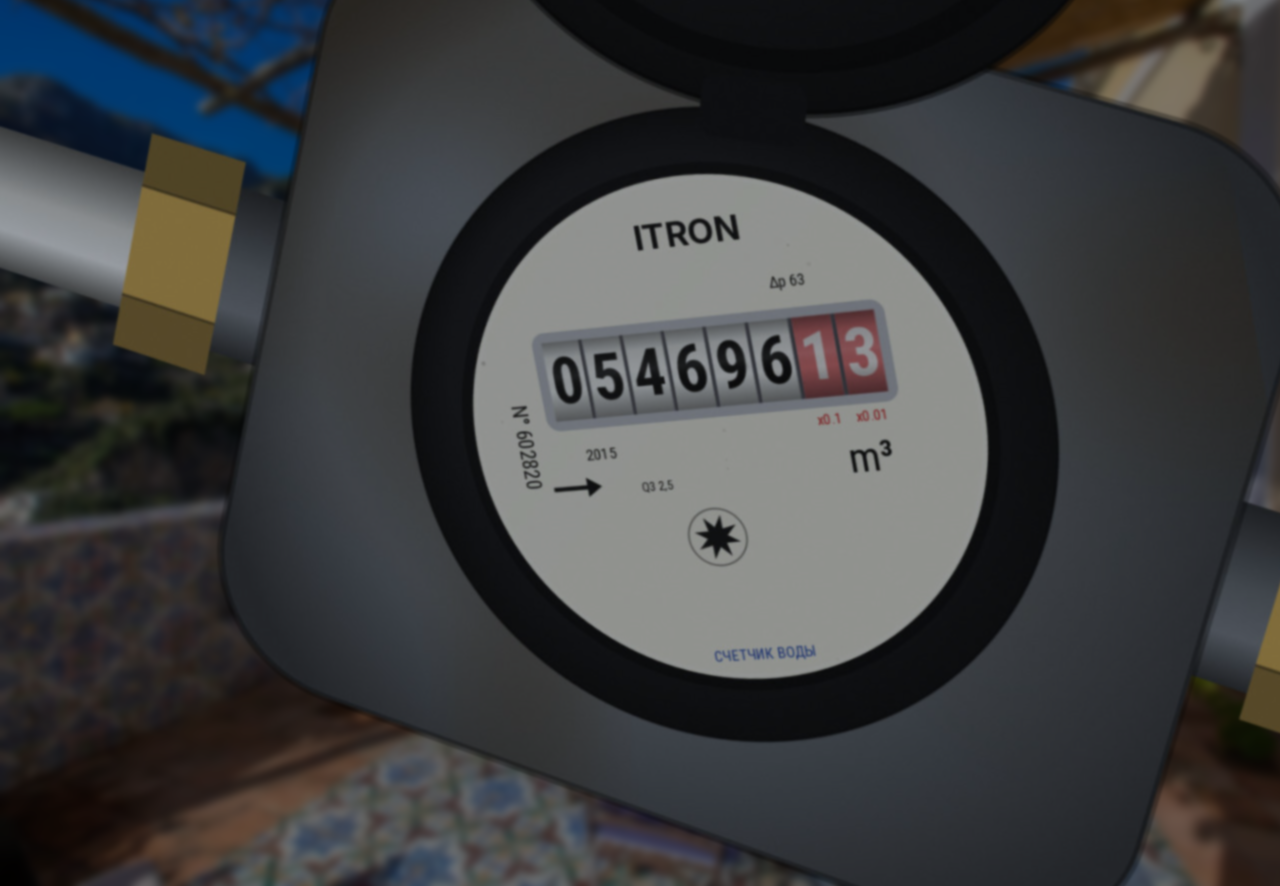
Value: 54696.13m³
